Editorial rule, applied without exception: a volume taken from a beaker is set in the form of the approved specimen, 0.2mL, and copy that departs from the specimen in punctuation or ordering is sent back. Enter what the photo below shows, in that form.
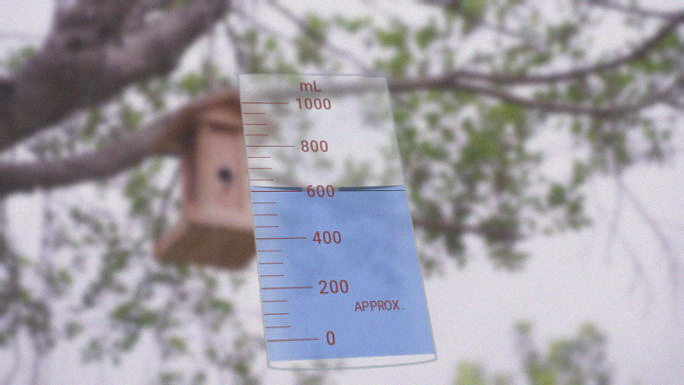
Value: 600mL
